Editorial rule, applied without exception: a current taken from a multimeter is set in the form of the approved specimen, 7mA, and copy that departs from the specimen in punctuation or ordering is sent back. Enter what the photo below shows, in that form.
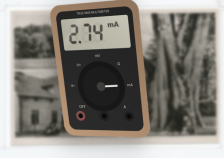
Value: 2.74mA
